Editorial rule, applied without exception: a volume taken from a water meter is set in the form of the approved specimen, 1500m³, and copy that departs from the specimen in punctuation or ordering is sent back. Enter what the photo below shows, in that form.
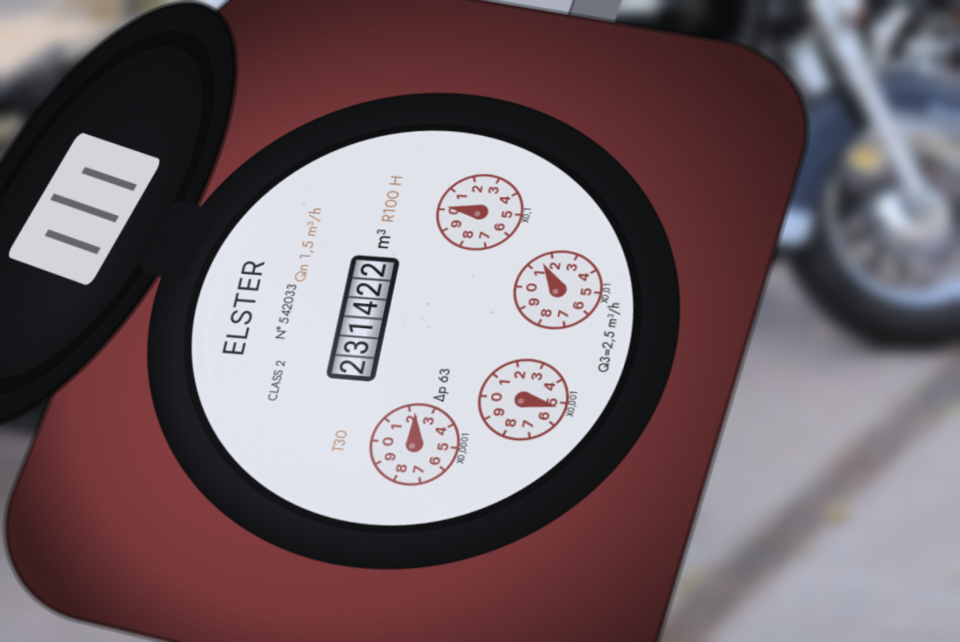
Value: 231422.0152m³
